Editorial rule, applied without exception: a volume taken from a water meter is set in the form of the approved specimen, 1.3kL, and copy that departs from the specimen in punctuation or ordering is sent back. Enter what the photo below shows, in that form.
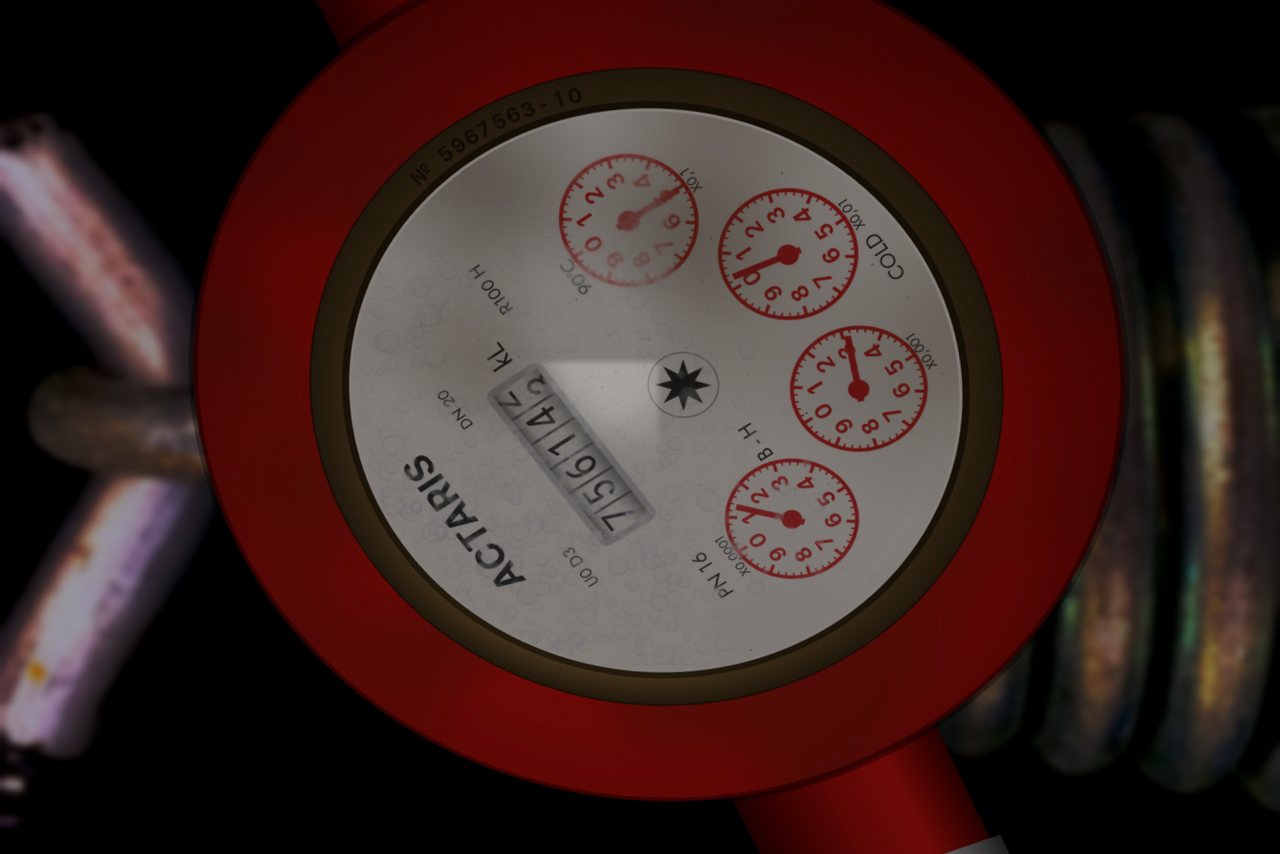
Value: 756142.5031kL
